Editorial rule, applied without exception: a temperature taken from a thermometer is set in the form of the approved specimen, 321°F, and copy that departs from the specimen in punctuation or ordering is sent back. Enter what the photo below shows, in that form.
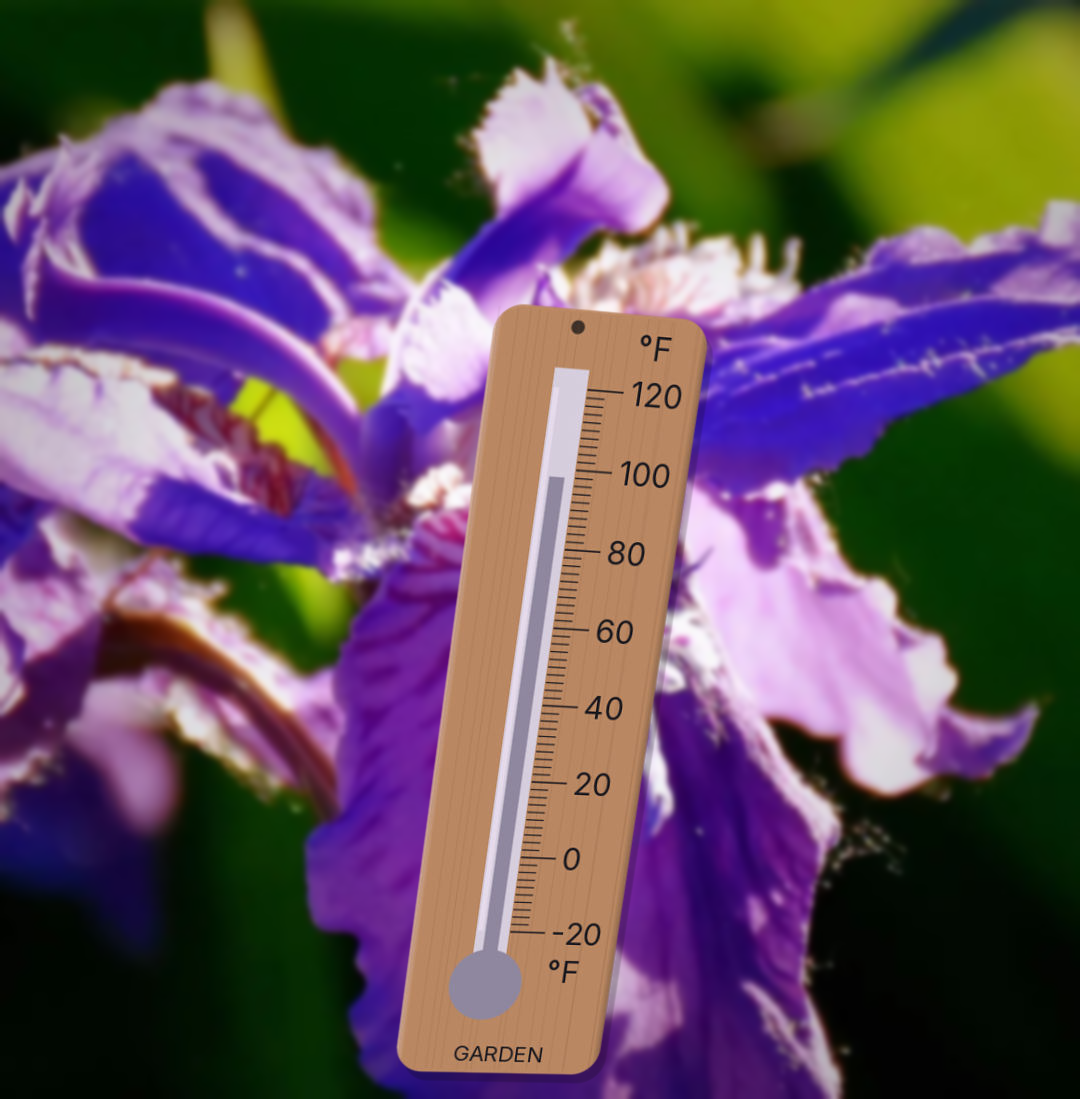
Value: 98°F
